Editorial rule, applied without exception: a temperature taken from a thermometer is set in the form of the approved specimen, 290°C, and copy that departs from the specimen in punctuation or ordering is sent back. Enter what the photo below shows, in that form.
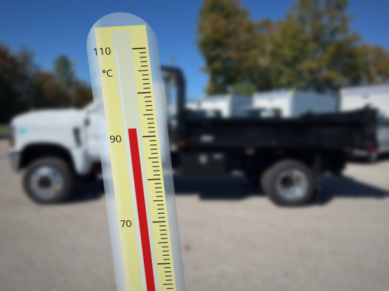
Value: 92°C
